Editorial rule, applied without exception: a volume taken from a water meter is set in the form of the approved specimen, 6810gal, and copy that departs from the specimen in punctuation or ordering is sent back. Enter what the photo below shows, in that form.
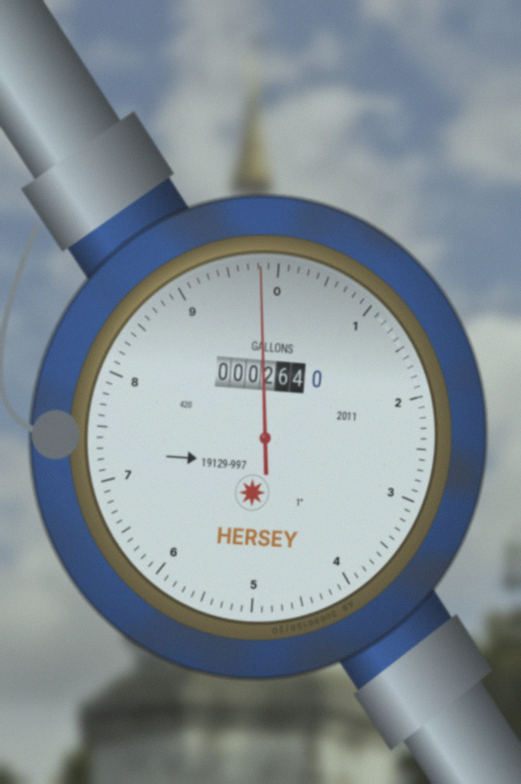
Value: 2639.8gal
